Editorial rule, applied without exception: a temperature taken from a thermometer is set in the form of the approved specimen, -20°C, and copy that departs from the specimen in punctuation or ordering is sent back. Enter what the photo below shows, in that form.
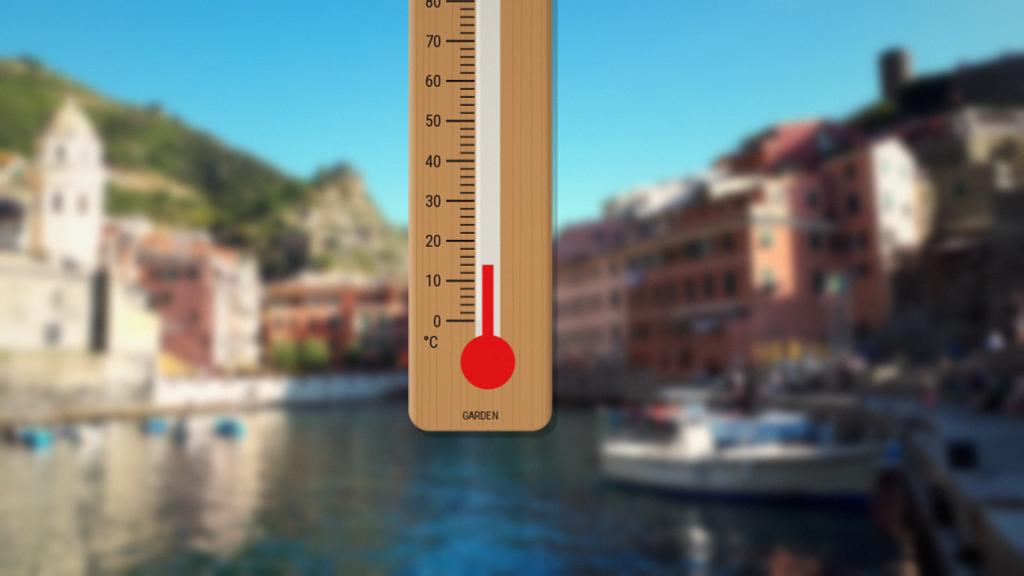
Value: 14°C
